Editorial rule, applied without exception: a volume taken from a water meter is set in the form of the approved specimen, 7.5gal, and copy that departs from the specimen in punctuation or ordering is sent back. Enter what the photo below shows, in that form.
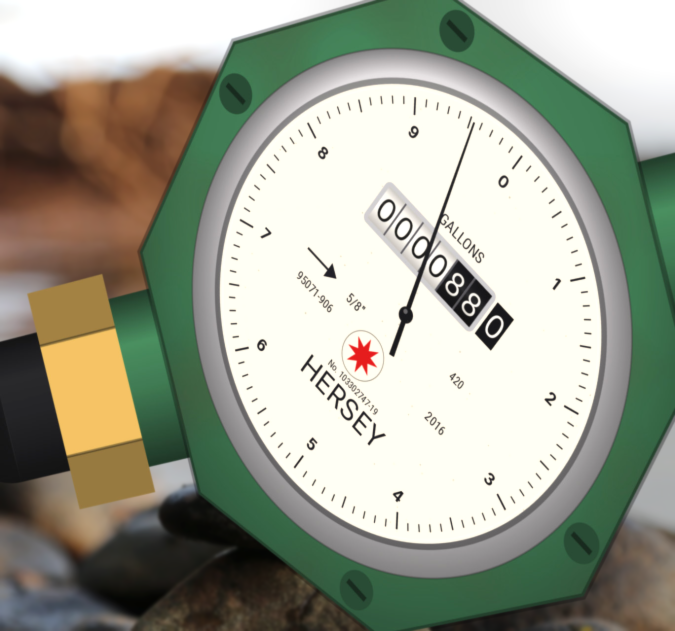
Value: 879.5gal
